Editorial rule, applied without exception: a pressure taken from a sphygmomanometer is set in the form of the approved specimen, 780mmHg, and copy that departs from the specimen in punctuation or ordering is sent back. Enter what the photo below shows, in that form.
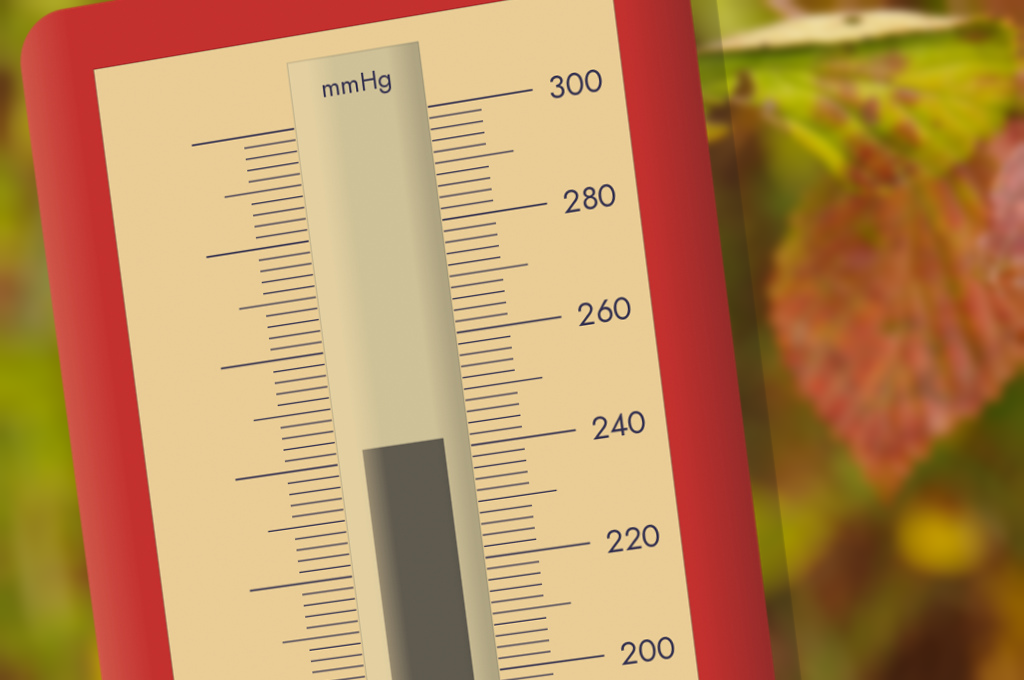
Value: 242mmHg
